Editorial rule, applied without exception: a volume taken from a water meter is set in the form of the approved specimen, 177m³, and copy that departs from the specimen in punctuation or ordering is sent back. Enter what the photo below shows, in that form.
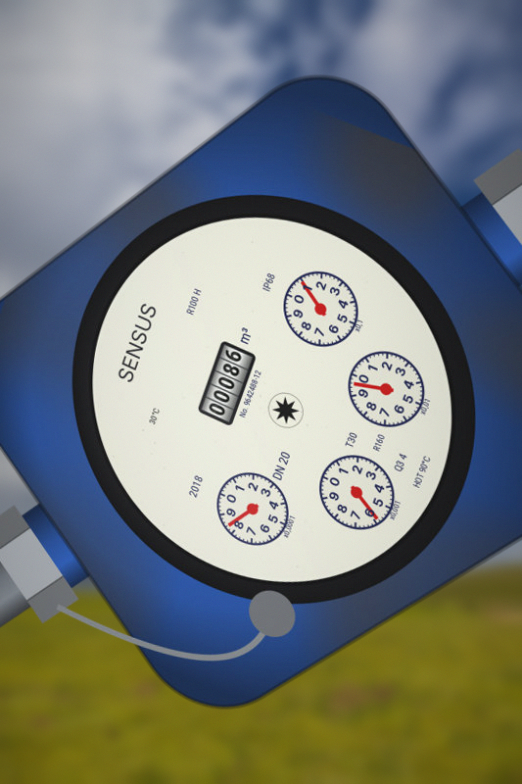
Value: 86.0958m³
